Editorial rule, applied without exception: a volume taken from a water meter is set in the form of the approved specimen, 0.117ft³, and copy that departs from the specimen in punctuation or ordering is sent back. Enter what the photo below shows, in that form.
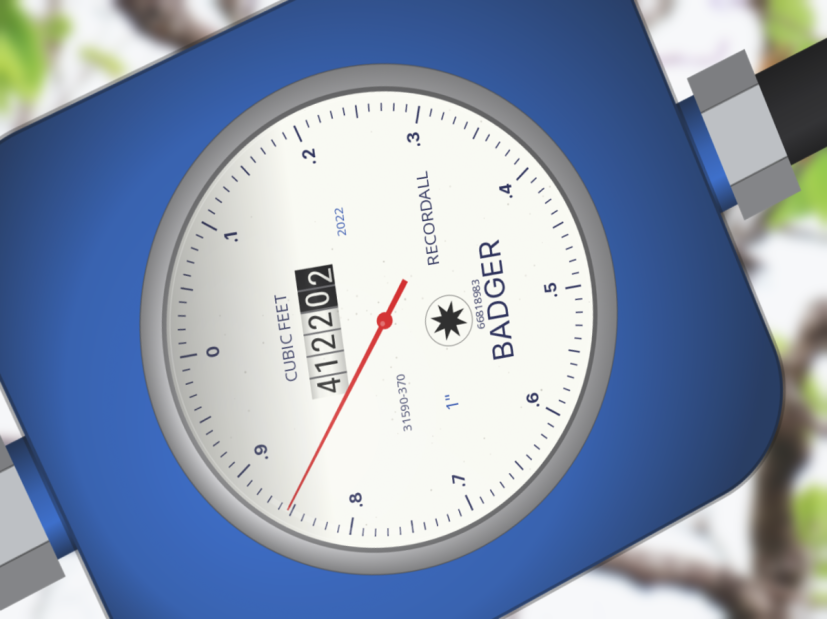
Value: 412201.85ft³
